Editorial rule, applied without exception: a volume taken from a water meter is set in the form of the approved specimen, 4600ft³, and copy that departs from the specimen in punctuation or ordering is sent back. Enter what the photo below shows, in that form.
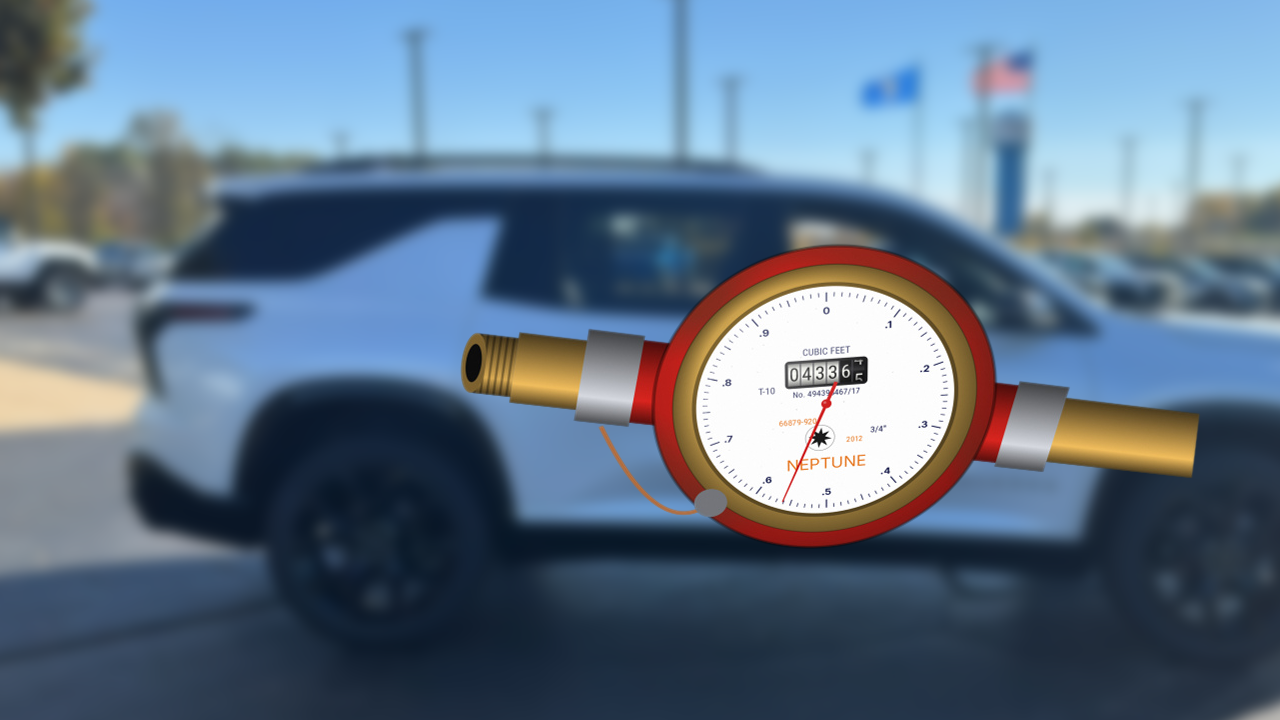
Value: 43364.56ft³
